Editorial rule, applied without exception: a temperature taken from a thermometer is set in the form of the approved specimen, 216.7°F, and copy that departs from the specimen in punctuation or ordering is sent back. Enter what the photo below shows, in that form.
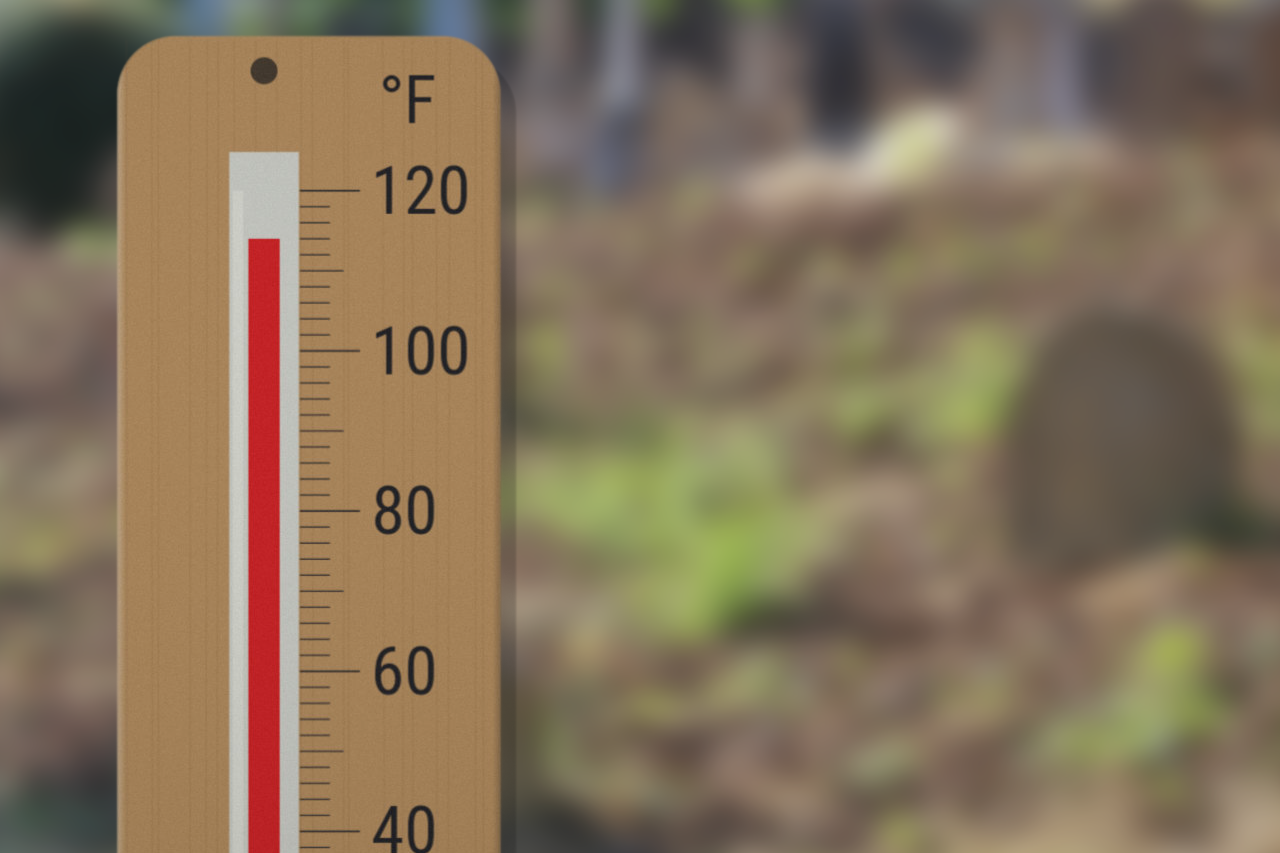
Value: 114°F
